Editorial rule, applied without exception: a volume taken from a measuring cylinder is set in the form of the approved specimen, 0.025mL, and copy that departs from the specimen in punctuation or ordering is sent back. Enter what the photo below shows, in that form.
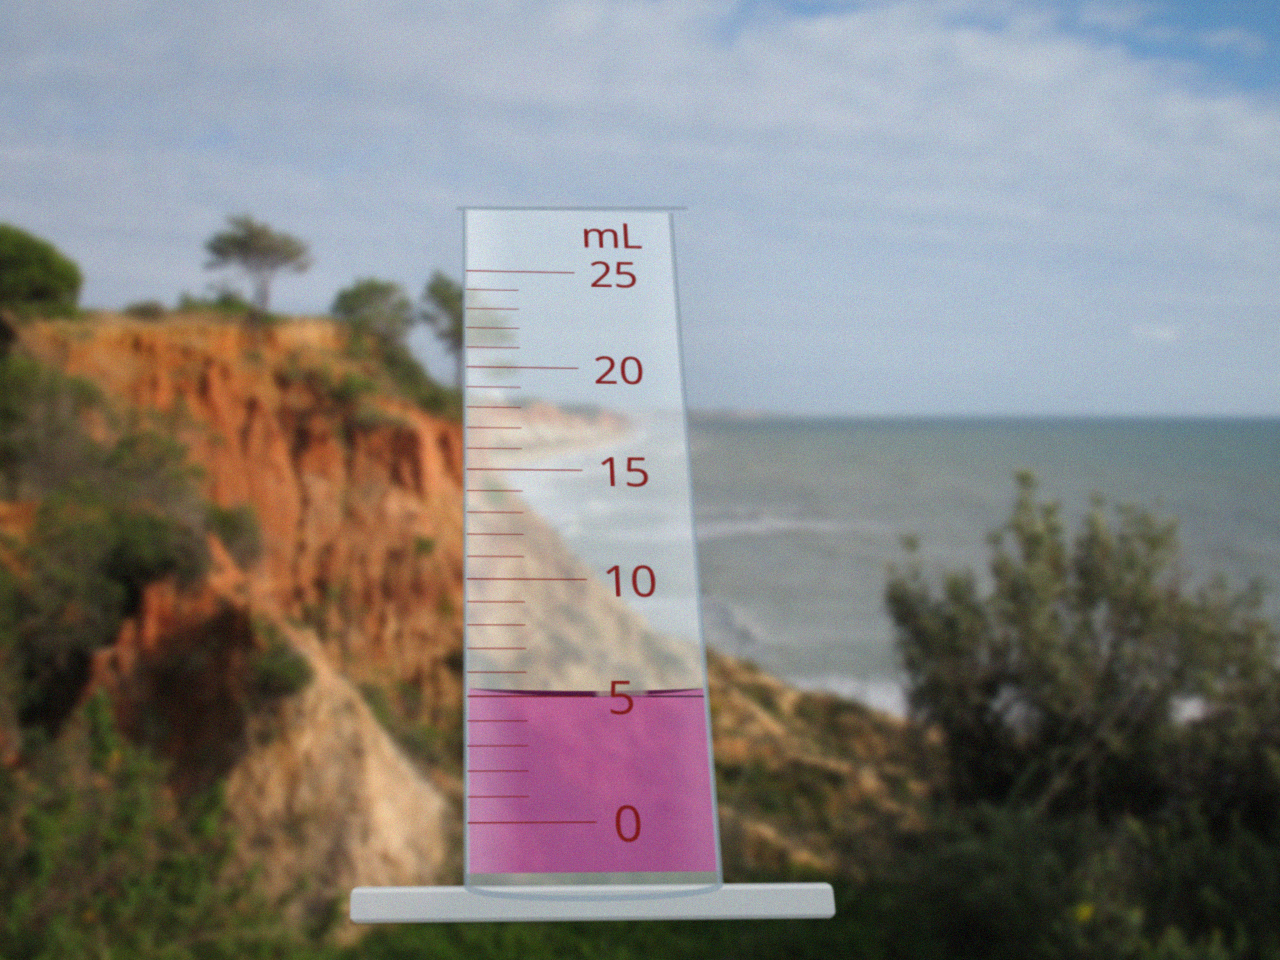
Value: 5mL
